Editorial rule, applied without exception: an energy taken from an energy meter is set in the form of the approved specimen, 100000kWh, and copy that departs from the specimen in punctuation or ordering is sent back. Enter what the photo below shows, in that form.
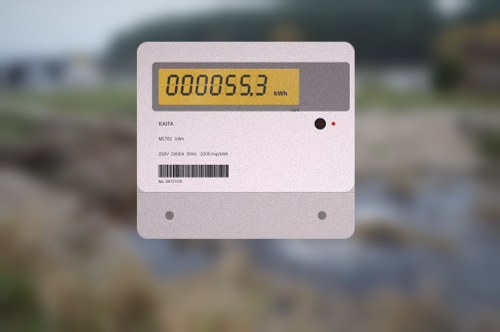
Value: 55.3kWh
